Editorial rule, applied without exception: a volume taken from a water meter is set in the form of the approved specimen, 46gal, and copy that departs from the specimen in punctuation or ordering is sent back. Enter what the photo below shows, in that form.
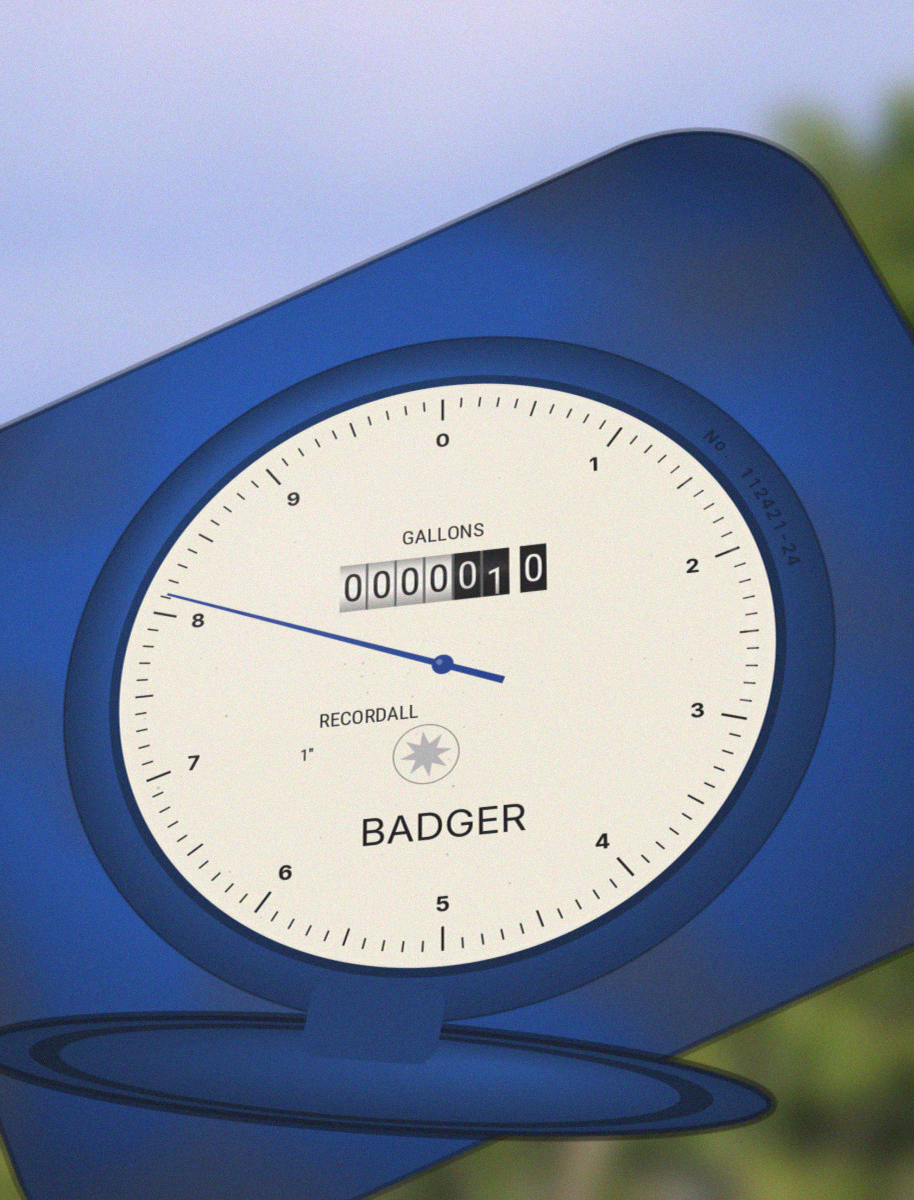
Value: 8.1gal
